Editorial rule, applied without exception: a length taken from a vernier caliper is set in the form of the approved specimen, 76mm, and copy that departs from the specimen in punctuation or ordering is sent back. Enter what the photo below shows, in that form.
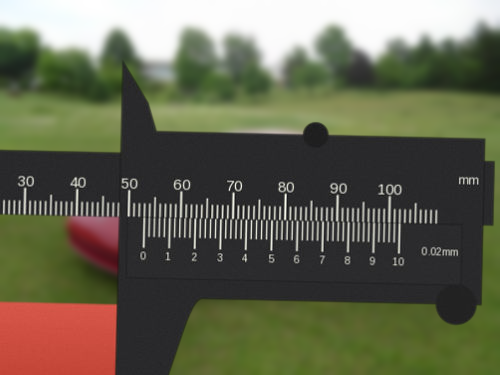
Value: 53.0mm
